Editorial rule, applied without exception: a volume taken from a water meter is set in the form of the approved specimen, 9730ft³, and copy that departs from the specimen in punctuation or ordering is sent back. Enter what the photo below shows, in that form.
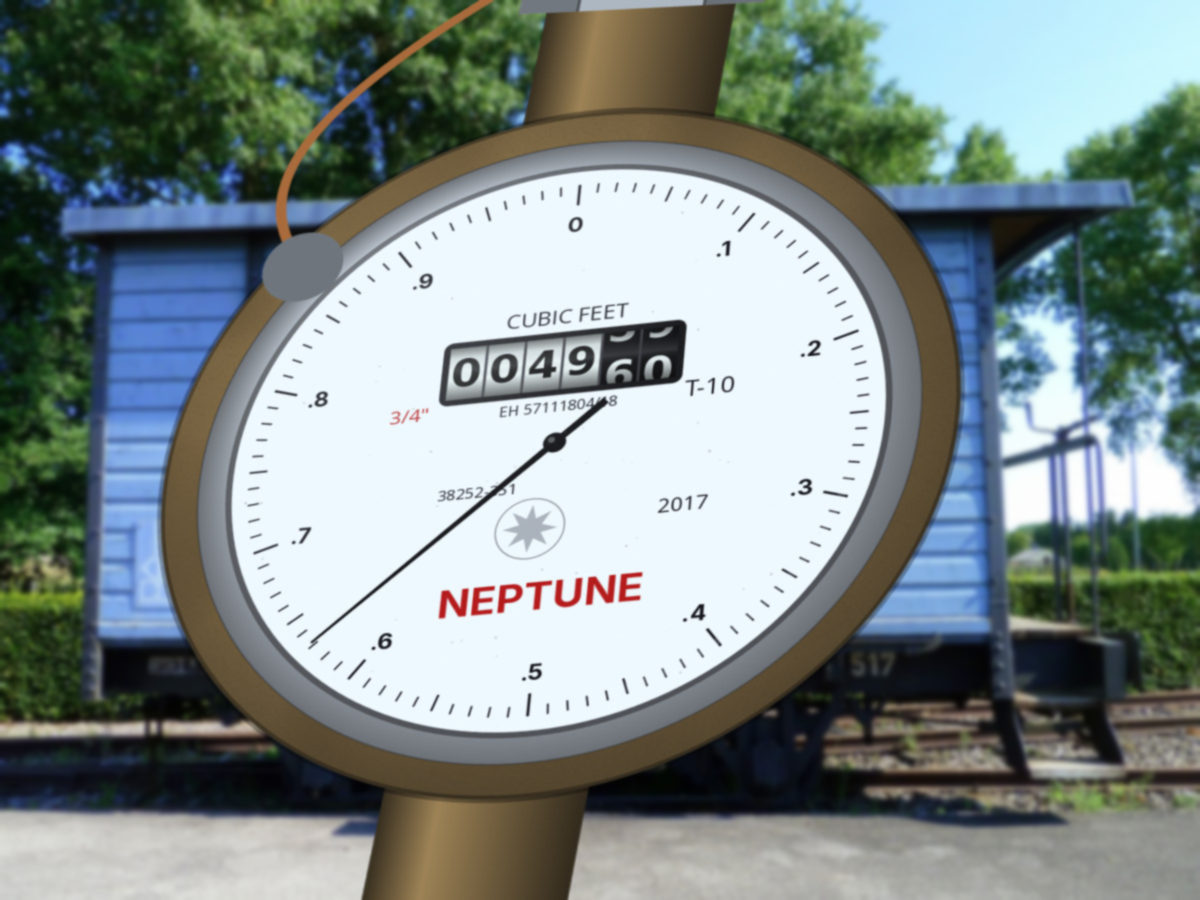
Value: 4959.63ft³
